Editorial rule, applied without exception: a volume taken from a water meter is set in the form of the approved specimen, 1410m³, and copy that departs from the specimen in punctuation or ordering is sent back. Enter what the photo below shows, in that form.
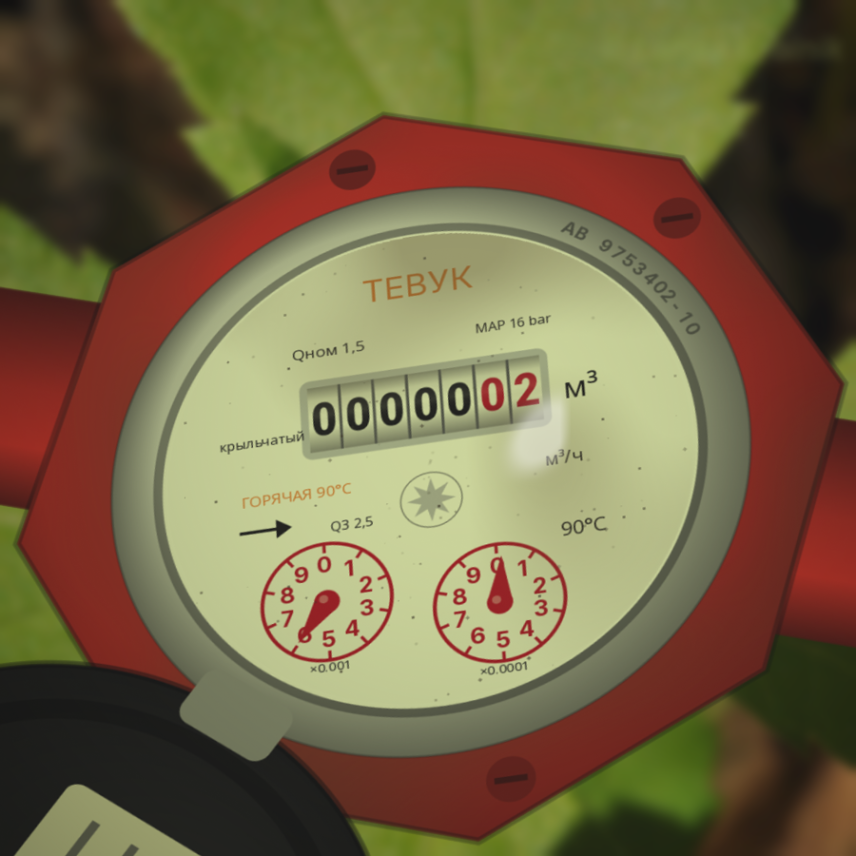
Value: 0.0260m³
